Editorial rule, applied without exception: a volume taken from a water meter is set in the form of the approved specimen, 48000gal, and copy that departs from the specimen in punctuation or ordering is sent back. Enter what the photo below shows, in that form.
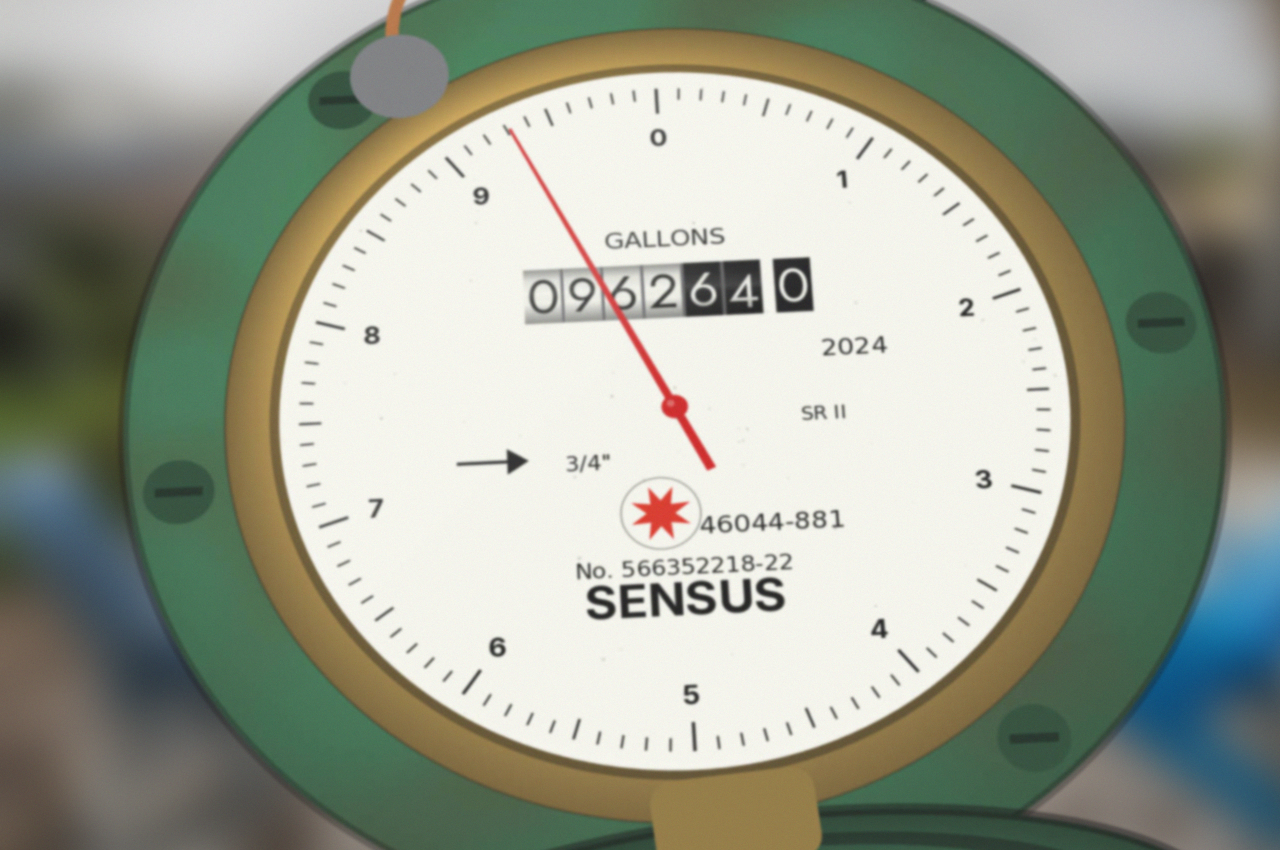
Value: 962639.3gal
